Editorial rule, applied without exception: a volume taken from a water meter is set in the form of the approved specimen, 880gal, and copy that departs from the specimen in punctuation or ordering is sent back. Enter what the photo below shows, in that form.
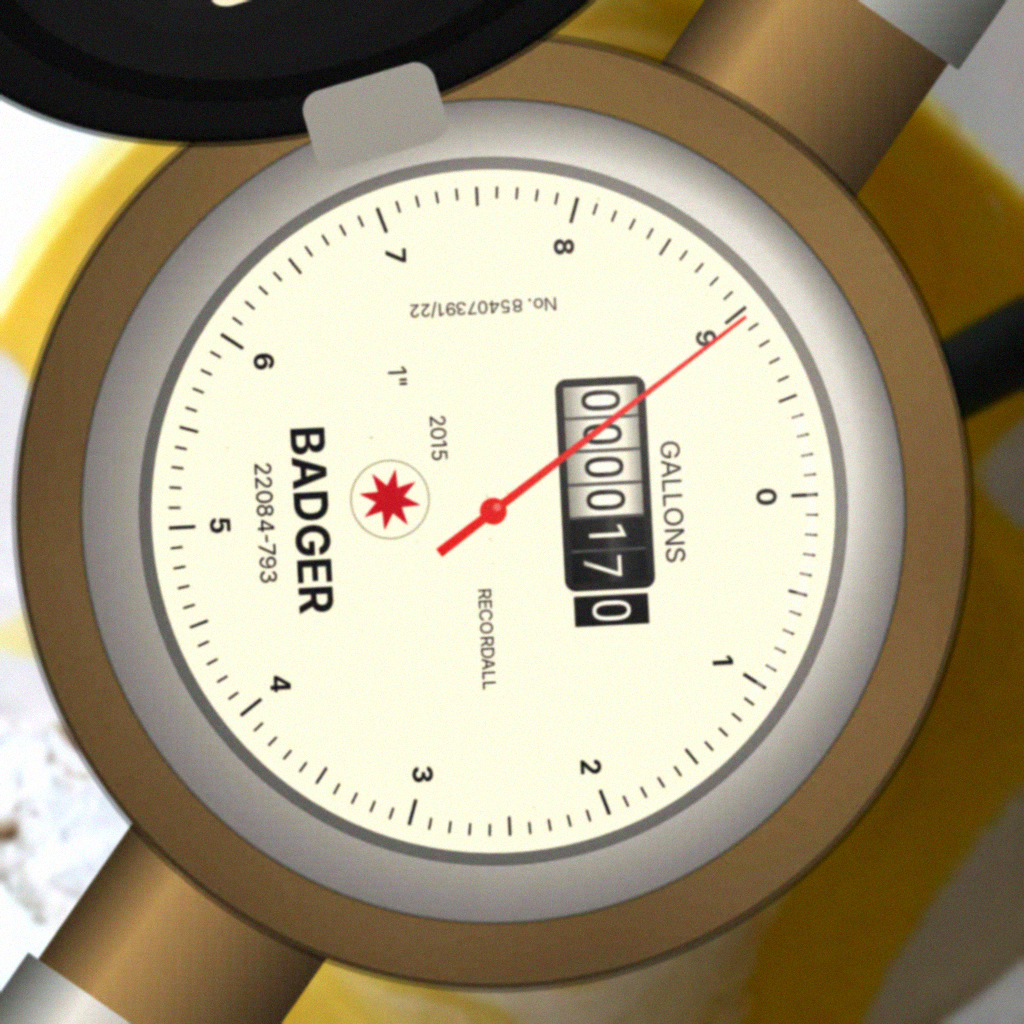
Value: 169.0gal
